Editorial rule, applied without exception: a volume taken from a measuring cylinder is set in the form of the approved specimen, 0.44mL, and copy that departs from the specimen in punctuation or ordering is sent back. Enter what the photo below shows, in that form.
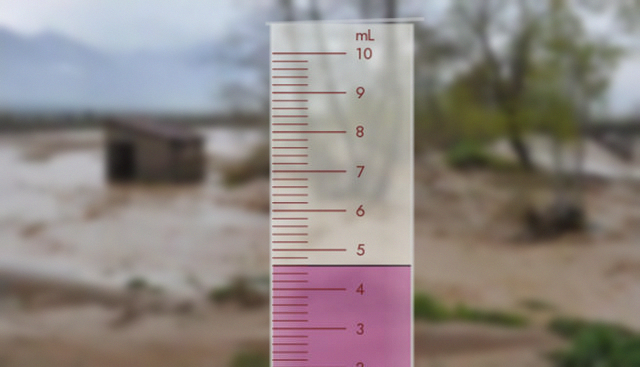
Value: 4.6mL
